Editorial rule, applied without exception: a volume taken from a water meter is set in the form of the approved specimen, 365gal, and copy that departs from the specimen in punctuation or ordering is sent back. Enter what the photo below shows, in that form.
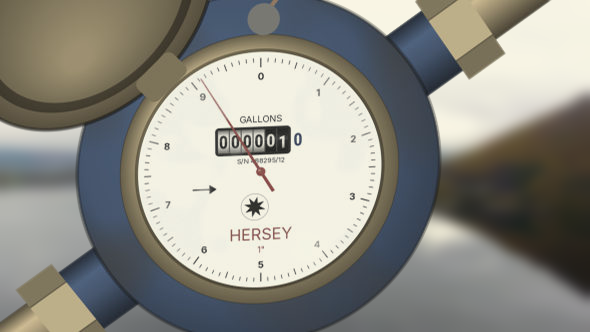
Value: 9.1gal
